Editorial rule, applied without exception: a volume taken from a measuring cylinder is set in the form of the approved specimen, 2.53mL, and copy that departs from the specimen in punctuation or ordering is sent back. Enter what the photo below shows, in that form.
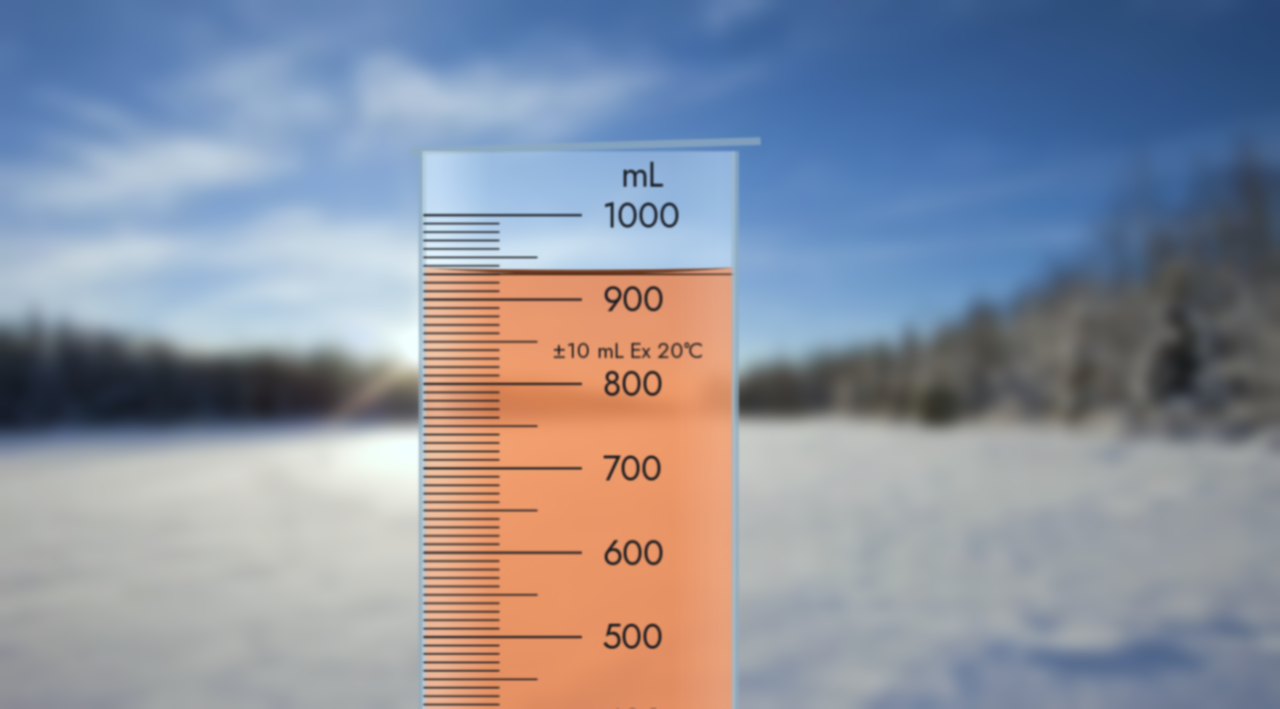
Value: 930mL
